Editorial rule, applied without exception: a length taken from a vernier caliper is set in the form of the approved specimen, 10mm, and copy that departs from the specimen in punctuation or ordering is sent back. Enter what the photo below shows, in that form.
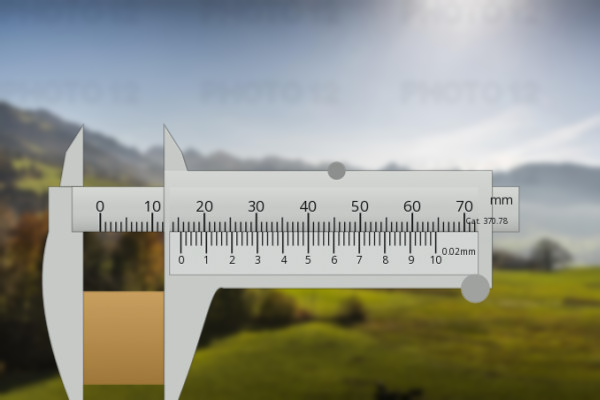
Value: 15.5mm
